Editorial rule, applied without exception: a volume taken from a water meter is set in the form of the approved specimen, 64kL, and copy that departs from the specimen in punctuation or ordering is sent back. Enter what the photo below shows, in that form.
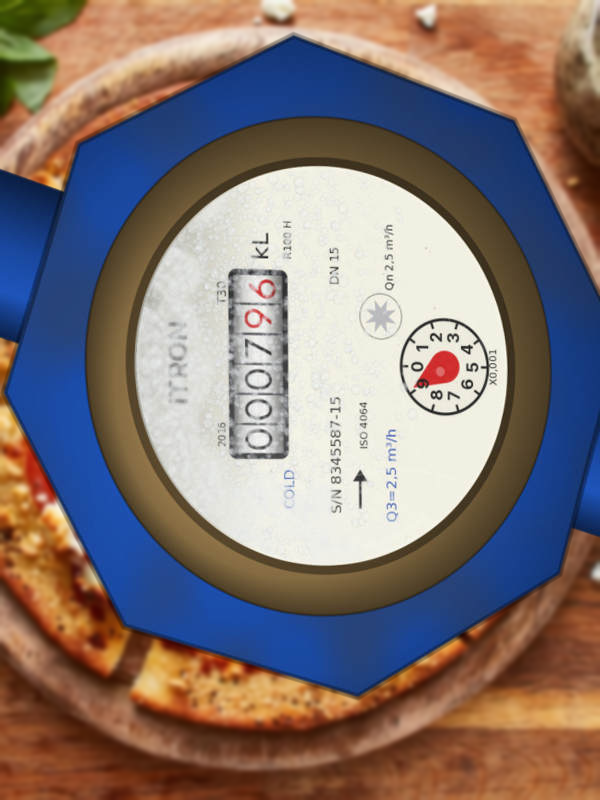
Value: 7.959kL
